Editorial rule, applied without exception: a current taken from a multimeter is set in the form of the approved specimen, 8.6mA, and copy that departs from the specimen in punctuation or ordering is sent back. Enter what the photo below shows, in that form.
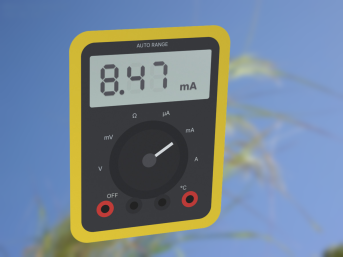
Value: 8.47mA
